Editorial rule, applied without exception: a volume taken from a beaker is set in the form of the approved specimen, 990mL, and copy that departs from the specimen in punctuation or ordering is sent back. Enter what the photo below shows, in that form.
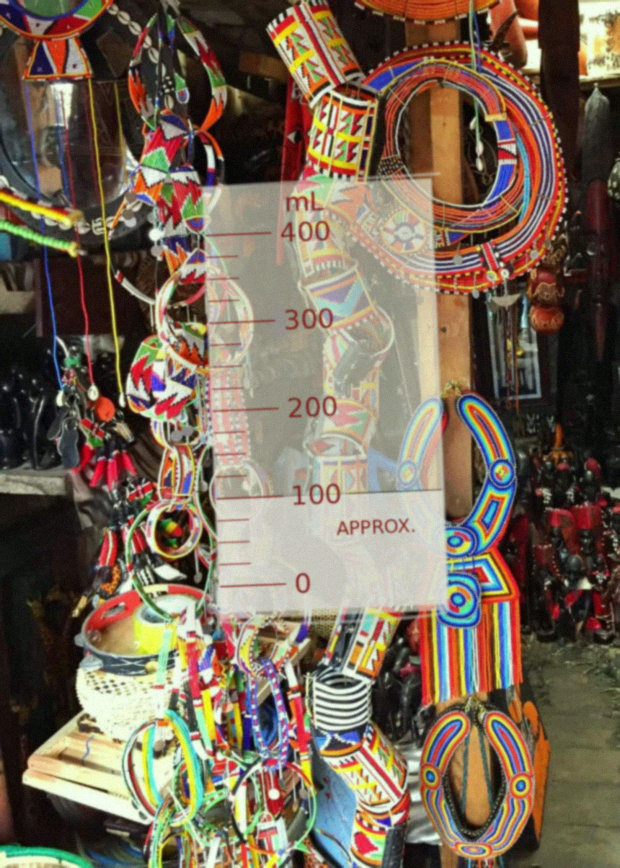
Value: 100mL
